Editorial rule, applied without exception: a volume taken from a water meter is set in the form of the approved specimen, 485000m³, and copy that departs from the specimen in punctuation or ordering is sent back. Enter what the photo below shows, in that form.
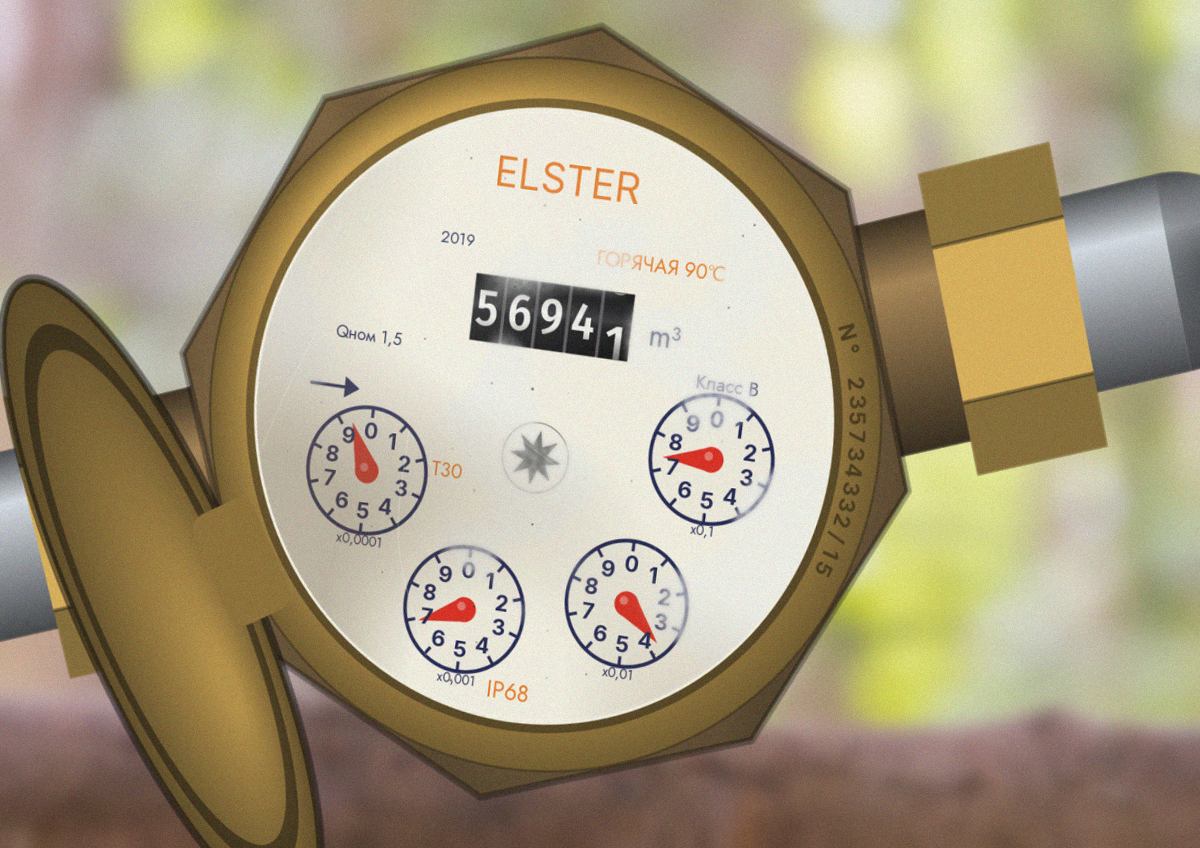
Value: 56940.7369m³
